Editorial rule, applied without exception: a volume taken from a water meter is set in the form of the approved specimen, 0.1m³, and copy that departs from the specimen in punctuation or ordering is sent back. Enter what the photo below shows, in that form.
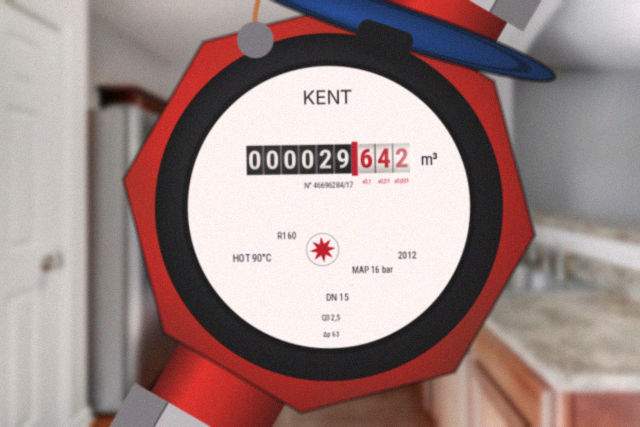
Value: 29.642m³
